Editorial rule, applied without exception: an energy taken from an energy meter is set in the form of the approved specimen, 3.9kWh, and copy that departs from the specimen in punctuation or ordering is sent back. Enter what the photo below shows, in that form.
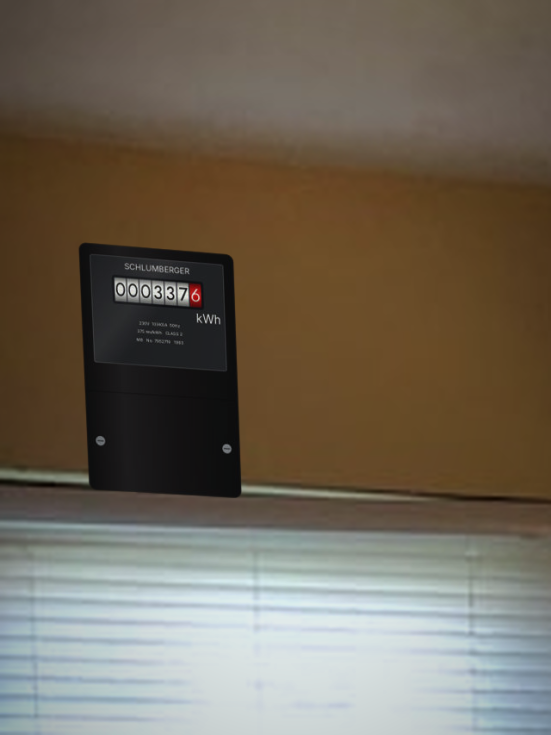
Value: 337.6kWh
